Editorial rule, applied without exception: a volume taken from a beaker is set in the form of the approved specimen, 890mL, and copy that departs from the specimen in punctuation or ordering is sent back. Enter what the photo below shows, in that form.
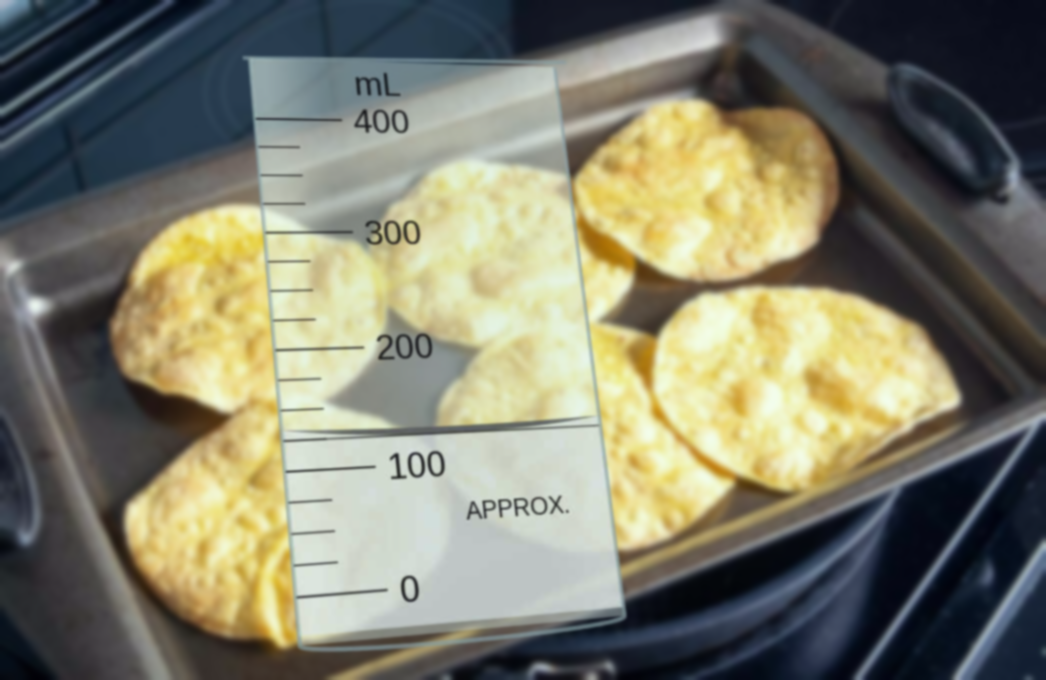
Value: 125mL
